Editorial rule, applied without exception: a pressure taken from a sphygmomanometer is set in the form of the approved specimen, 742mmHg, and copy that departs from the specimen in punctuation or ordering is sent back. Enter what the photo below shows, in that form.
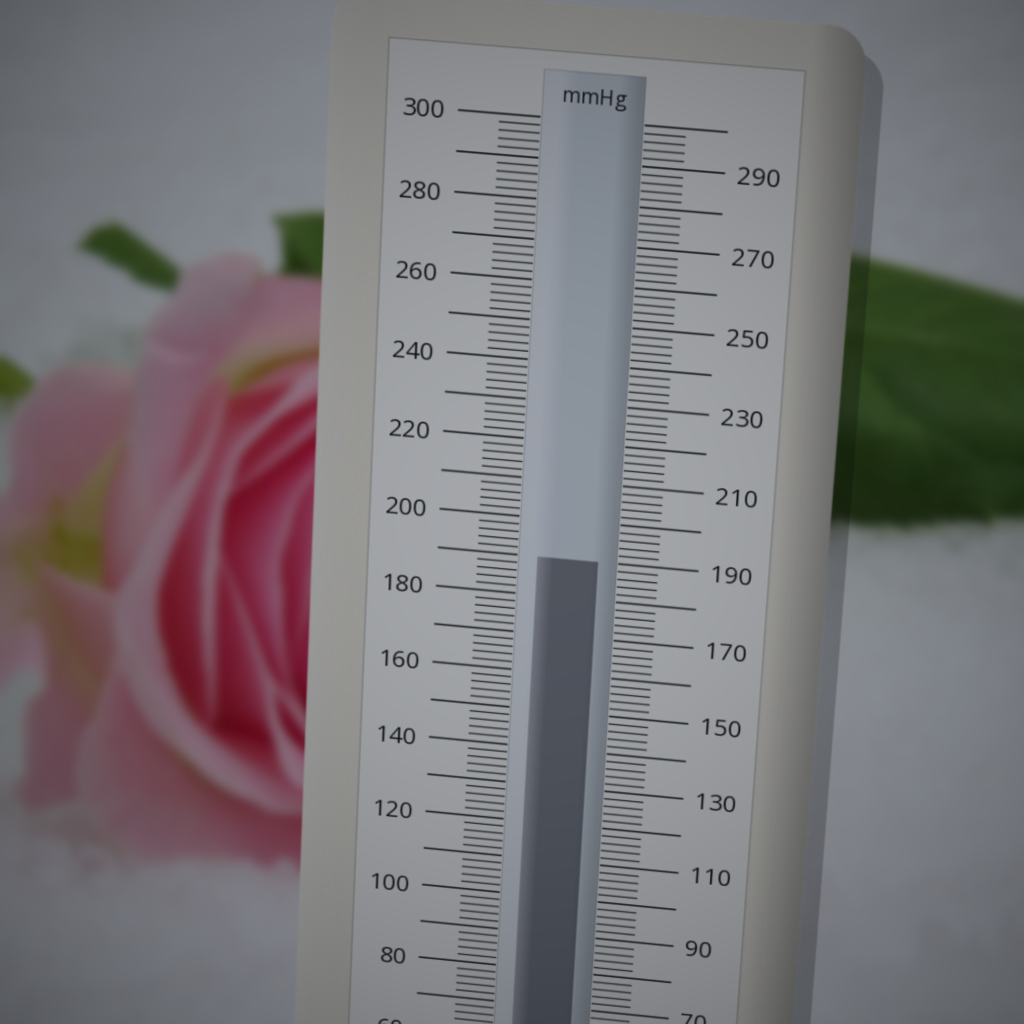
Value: 190mmHg
